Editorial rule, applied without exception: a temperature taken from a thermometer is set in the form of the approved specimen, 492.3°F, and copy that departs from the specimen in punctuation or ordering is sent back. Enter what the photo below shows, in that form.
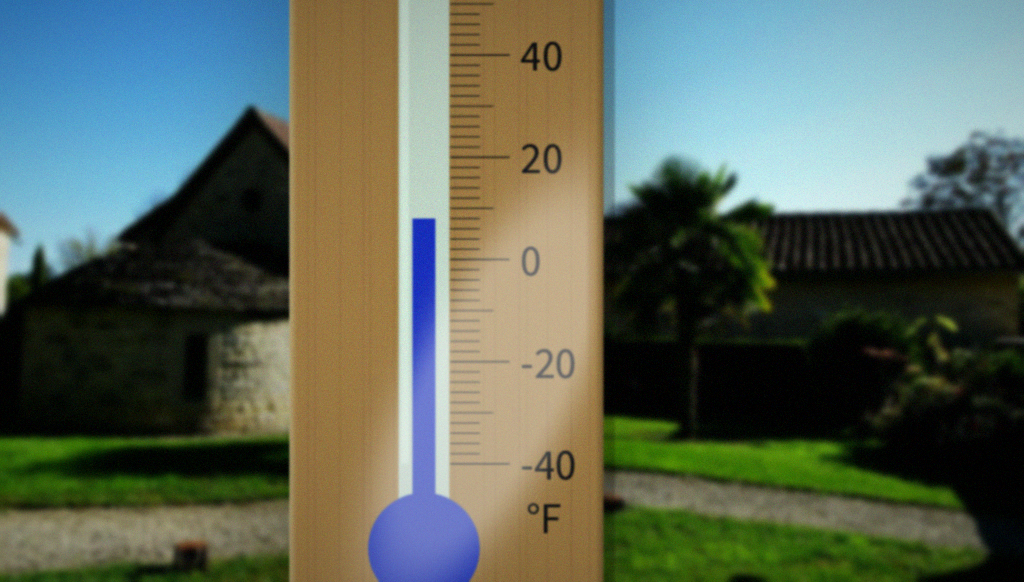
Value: 8°F
